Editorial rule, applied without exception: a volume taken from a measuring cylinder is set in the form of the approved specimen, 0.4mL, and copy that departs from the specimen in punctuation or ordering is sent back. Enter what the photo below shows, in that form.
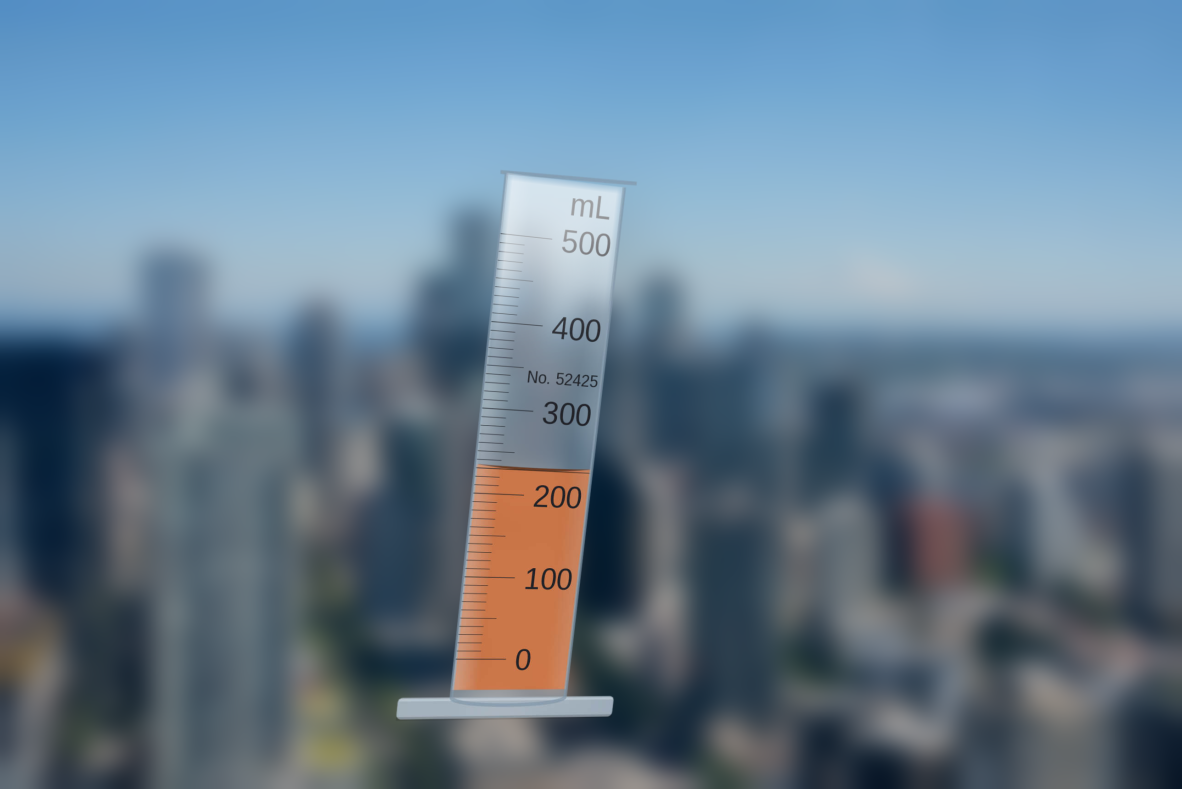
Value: 230mL
